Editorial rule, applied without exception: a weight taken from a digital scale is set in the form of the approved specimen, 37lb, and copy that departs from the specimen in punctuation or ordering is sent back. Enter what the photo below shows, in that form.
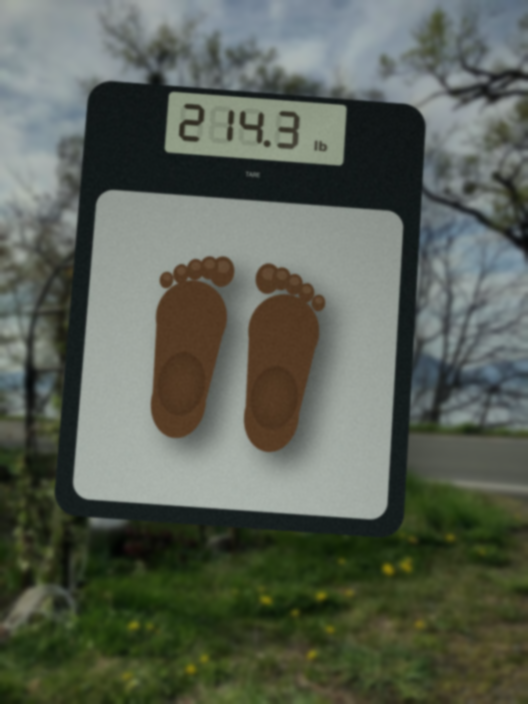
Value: 214.3lb
